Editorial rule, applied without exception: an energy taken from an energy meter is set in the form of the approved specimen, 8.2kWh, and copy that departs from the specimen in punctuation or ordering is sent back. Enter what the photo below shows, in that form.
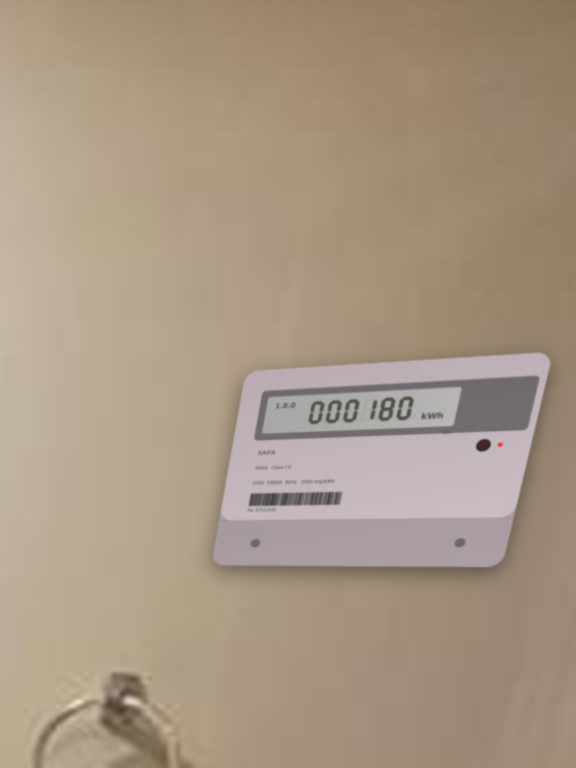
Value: 180kWh
